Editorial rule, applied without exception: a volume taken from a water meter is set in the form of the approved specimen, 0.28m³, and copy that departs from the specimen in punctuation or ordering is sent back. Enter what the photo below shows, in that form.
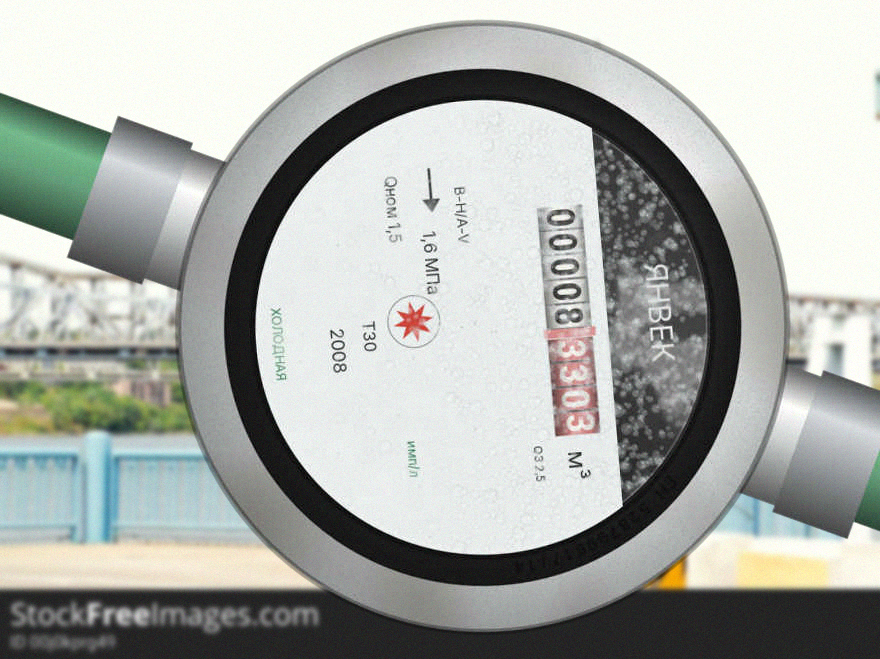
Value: 8.3303m³
